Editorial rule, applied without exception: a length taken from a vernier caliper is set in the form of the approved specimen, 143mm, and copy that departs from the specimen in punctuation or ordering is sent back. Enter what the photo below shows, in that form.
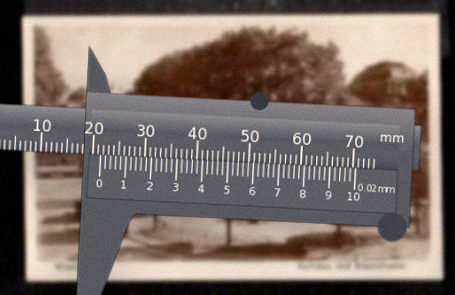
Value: 21.5mm
